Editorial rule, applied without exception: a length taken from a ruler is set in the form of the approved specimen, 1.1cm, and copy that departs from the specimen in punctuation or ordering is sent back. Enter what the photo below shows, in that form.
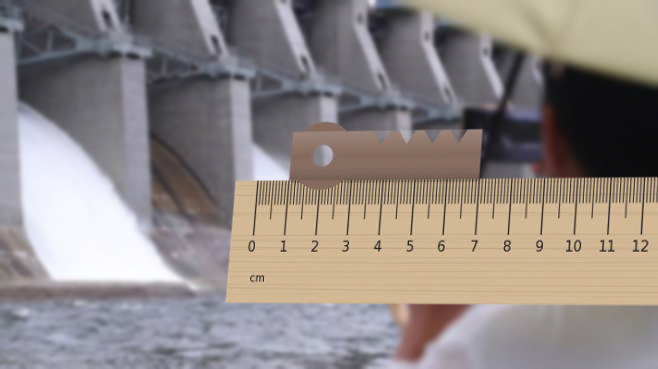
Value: 6cm
